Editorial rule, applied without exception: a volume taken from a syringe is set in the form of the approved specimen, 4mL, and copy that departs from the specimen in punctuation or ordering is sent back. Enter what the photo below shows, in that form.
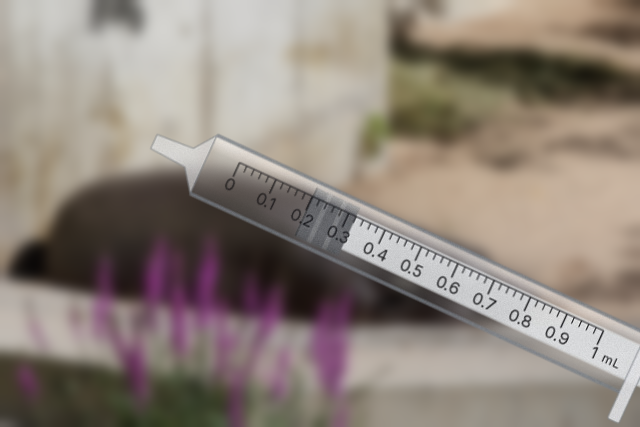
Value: 0.2mL
